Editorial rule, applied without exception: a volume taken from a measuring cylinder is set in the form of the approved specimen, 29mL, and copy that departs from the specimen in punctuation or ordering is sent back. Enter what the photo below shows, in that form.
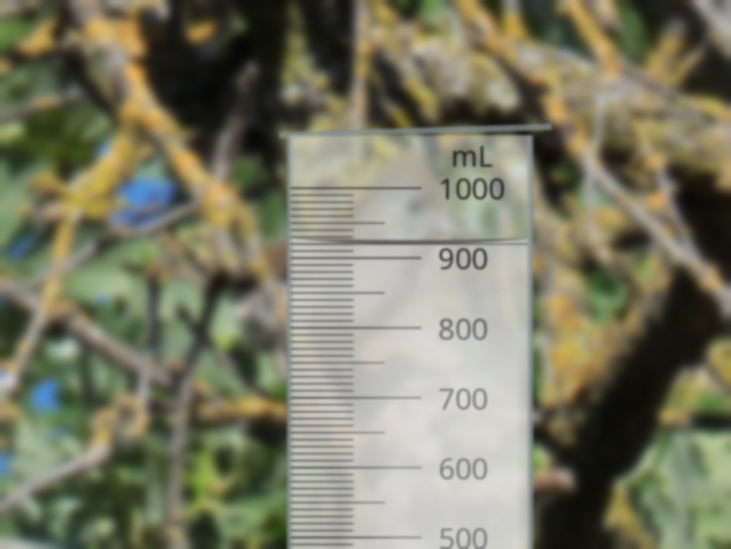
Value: 920mL
